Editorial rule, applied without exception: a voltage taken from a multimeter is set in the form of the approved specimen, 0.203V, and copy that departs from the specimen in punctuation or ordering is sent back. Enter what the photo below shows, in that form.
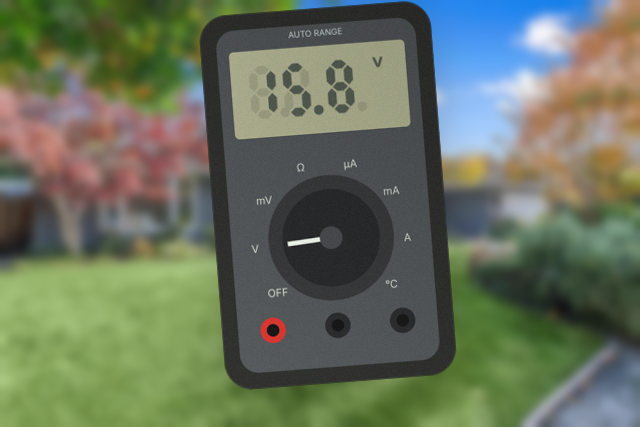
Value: 15.8V
